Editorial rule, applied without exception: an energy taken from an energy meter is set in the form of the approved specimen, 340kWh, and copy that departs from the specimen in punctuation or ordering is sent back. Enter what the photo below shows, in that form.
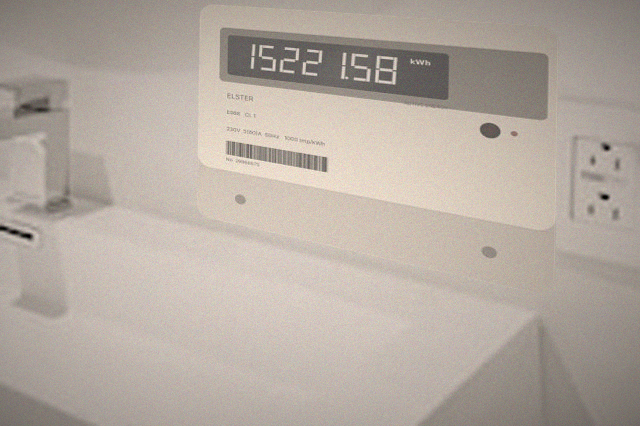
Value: 15221.58kWh
